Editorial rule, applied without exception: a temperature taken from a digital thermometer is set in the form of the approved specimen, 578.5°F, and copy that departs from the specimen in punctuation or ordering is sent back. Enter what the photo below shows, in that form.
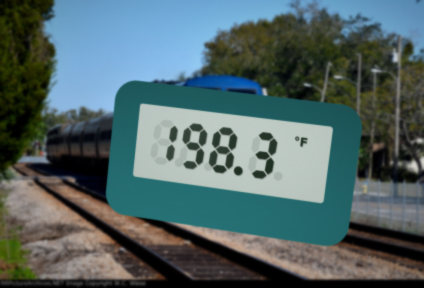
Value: 198.3°F
